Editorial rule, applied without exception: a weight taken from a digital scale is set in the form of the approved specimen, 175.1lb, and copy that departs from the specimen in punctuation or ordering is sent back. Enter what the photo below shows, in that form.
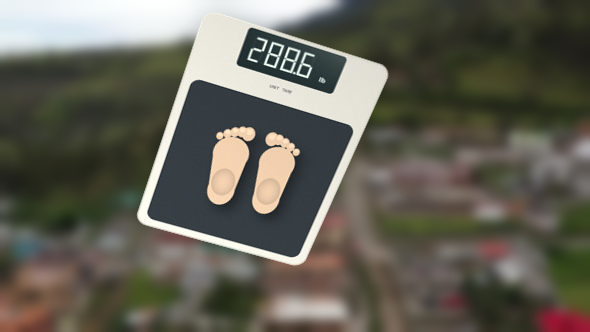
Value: 288.6lb
